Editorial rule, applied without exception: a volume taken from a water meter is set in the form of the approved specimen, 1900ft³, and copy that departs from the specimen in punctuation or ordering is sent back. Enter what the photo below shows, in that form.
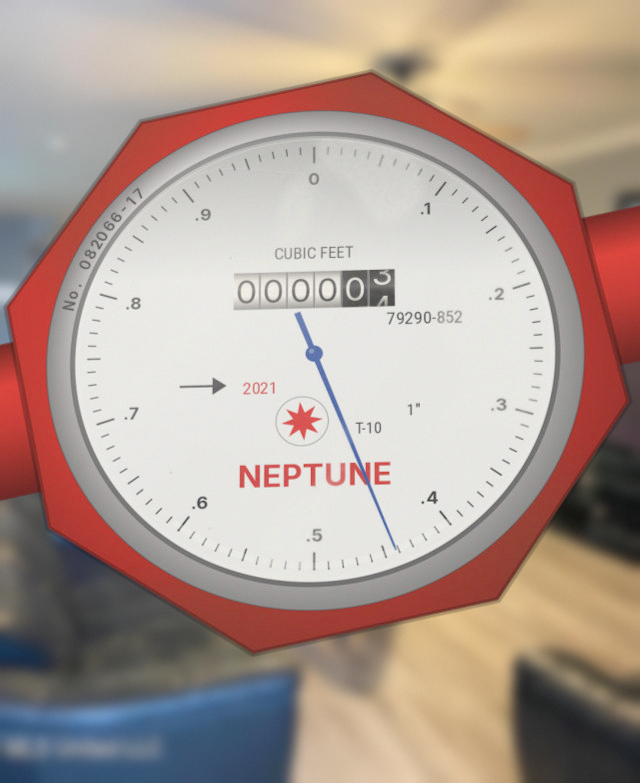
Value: 3.44ft³
